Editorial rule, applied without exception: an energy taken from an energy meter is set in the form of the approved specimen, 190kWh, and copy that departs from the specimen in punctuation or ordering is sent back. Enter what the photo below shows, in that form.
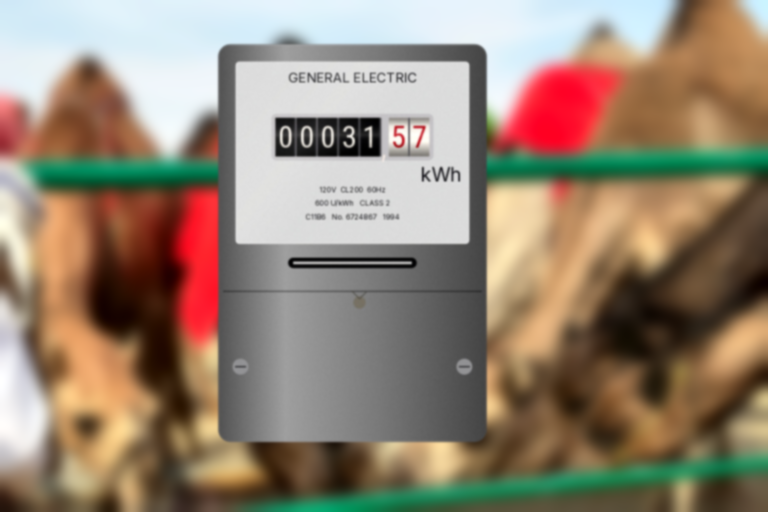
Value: 31.57kWh
